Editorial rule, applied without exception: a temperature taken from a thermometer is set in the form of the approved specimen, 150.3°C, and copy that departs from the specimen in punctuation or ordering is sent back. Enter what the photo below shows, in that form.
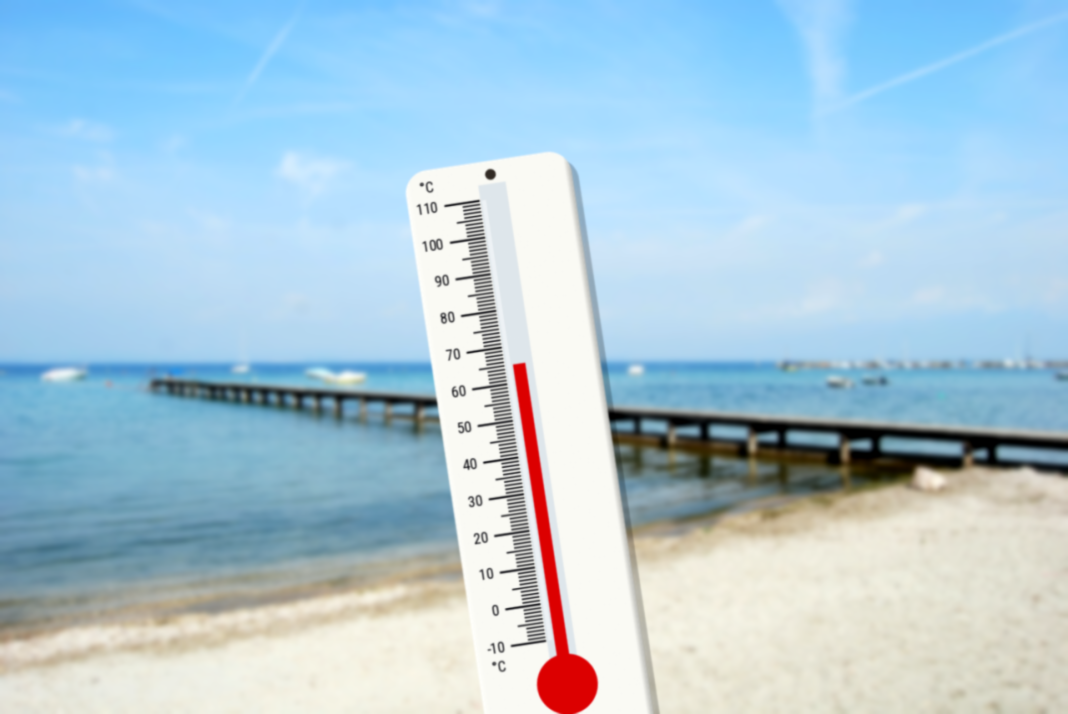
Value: 65°C
